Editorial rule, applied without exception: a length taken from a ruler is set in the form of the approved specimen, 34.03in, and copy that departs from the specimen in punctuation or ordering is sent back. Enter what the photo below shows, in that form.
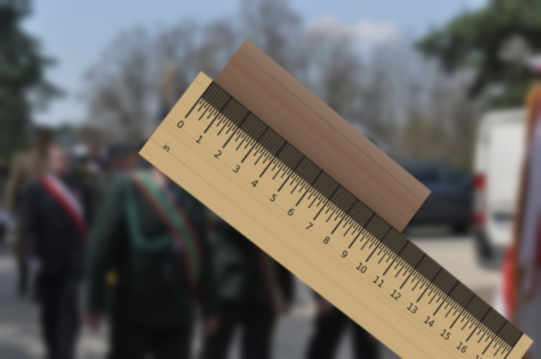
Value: 10.5in
